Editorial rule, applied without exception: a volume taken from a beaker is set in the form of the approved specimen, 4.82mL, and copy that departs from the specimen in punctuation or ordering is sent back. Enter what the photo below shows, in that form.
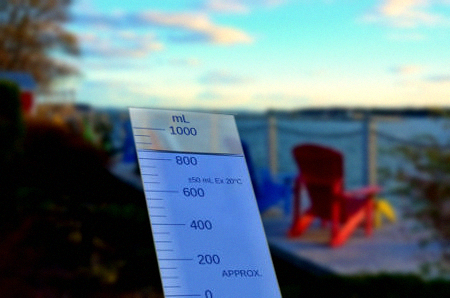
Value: 850mL
